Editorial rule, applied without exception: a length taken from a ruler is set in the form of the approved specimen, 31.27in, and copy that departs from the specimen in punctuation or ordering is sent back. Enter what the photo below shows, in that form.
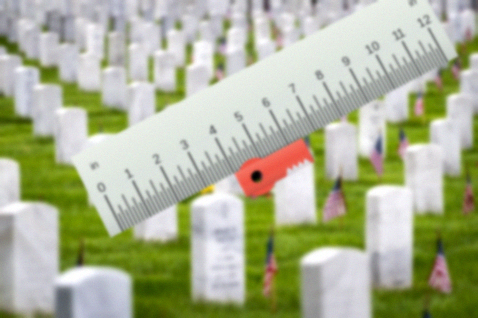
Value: 2.5in
